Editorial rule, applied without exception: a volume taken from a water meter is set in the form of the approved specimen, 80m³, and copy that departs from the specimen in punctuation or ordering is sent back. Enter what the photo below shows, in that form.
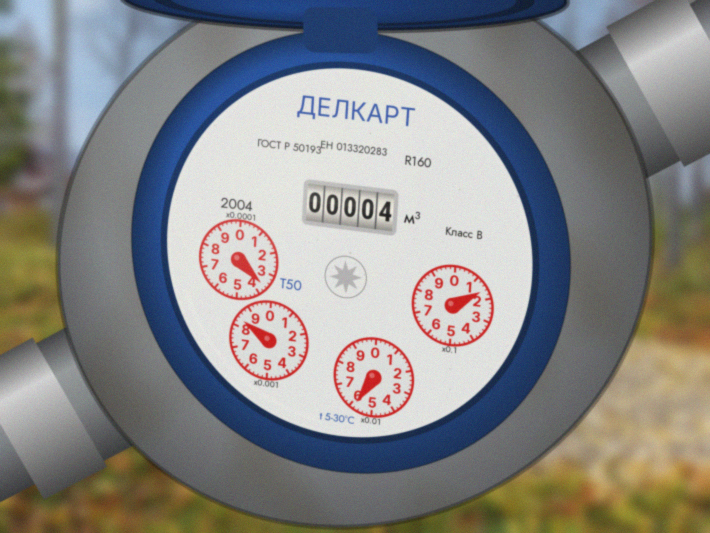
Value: 4.1583m³
